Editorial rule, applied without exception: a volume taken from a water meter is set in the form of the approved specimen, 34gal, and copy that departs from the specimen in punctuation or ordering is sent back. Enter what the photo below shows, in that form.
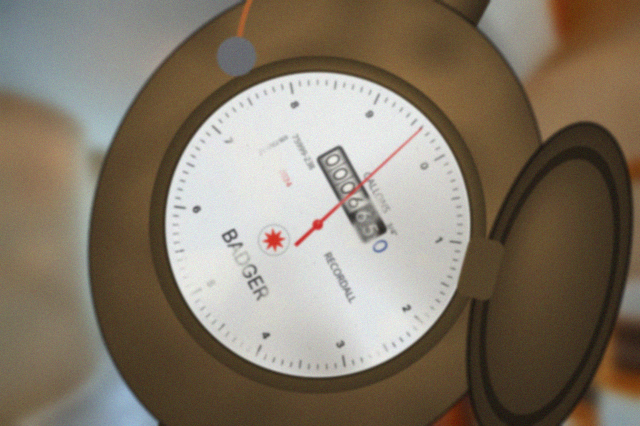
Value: 6649.6gal
